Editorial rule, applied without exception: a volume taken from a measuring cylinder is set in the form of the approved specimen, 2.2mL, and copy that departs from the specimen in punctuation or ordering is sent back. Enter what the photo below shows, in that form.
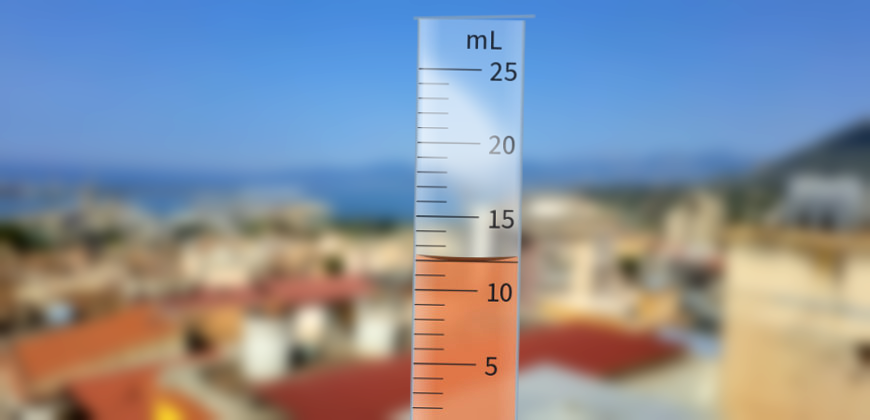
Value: 12mL
